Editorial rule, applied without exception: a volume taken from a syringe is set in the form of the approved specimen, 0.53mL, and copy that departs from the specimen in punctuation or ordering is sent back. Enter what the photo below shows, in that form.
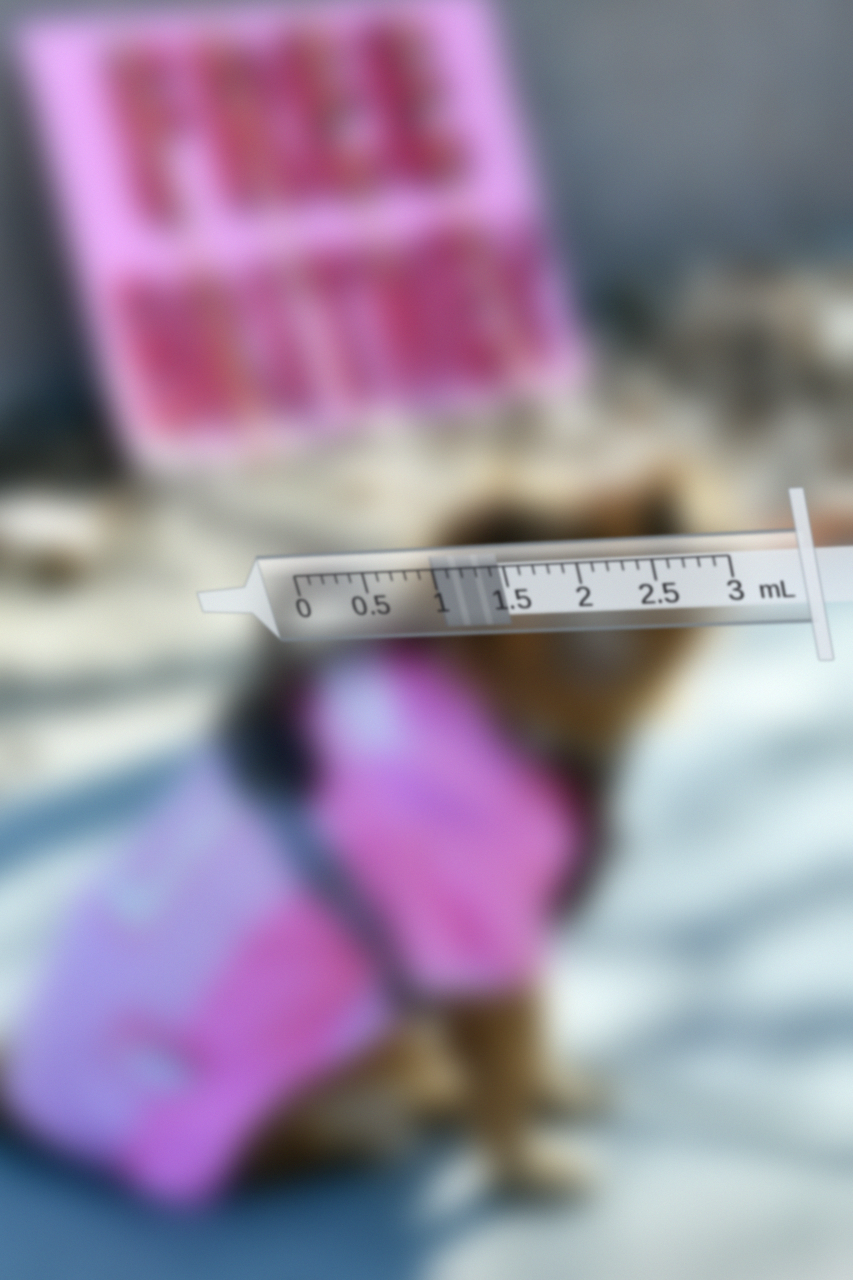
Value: 1mL
